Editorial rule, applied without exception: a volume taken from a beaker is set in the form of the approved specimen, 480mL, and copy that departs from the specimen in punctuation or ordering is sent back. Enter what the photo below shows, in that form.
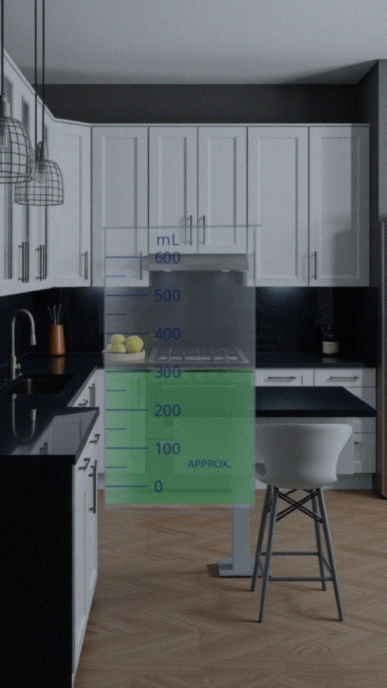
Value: 300mL
